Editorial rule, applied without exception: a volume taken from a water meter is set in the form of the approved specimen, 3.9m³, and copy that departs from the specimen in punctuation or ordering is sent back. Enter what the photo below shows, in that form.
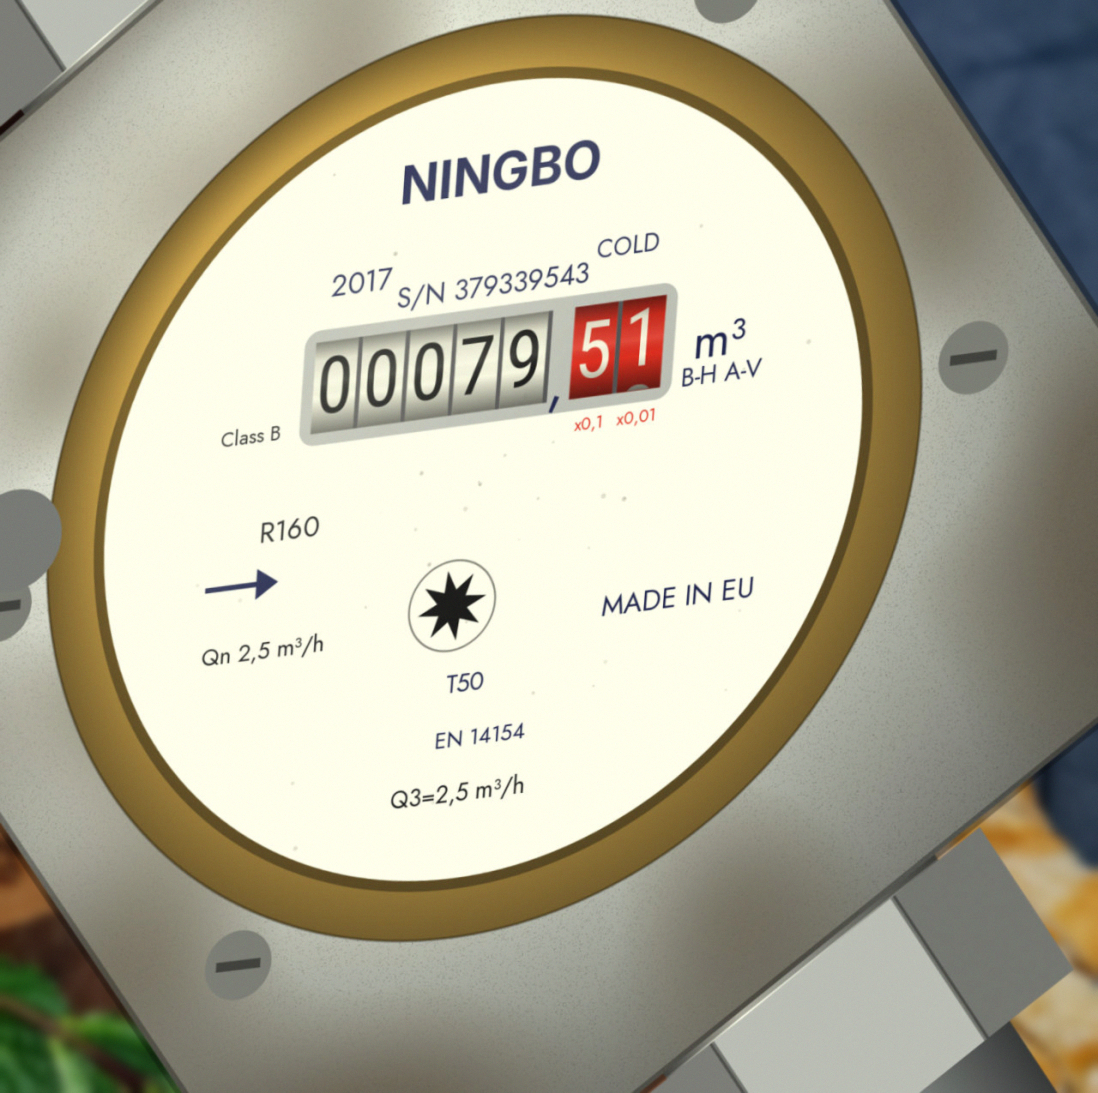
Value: 79.51m³
